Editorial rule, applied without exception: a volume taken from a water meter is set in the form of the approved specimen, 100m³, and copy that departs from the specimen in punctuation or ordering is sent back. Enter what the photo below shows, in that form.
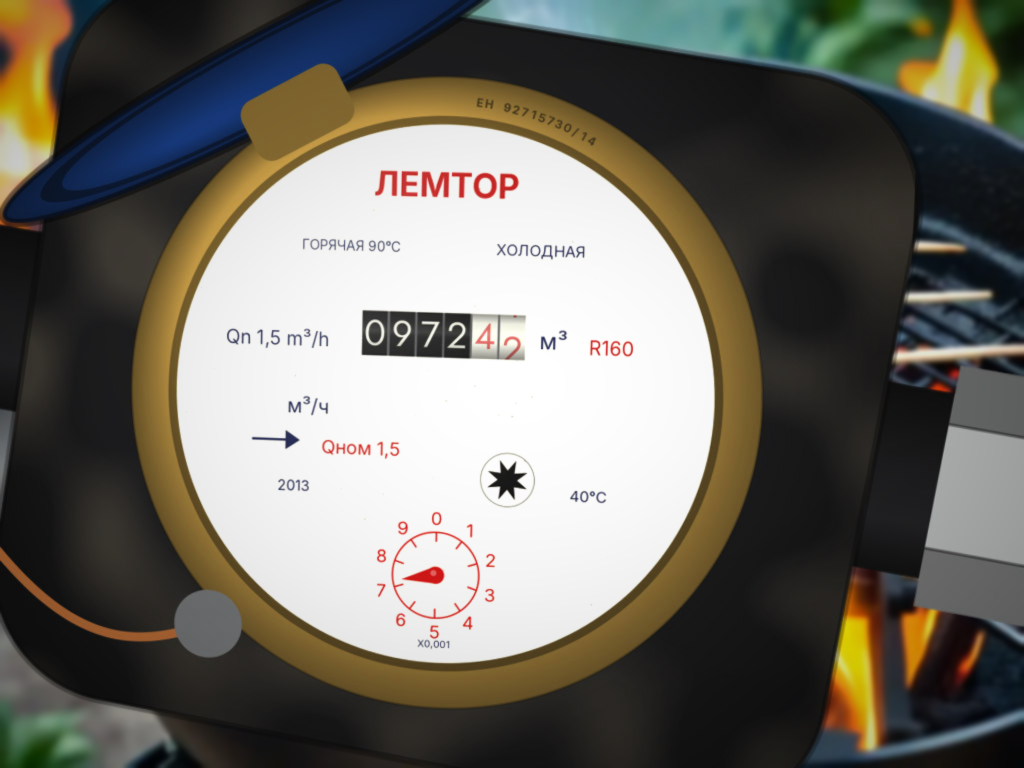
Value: 972.417m³
